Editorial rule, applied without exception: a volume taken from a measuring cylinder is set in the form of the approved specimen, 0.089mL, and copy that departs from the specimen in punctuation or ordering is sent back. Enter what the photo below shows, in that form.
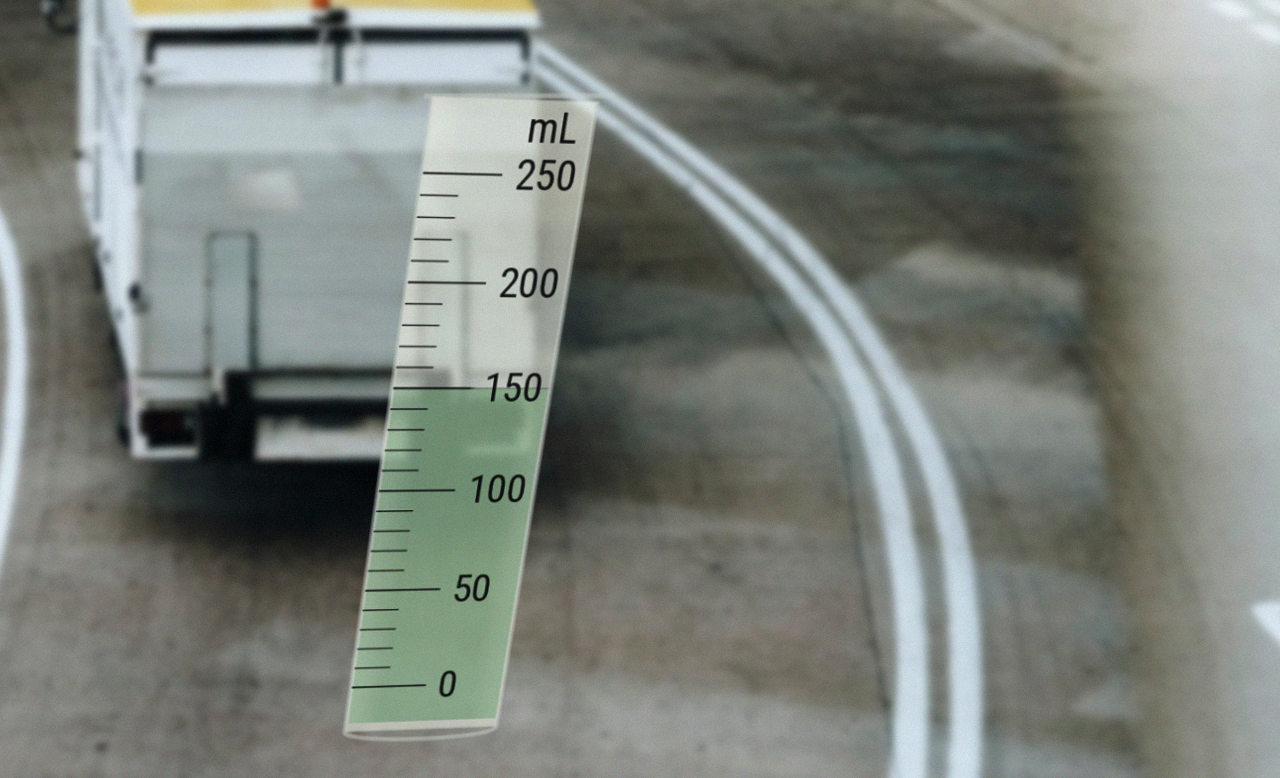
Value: 150mL
